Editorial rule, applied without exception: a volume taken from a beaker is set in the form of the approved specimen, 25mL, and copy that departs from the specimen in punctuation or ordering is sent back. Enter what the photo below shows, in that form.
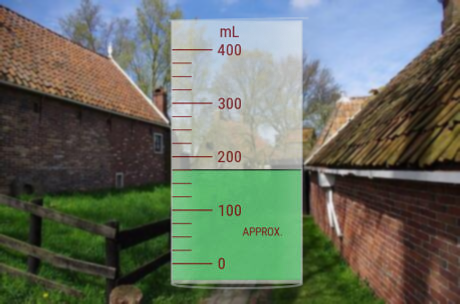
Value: 175mL
